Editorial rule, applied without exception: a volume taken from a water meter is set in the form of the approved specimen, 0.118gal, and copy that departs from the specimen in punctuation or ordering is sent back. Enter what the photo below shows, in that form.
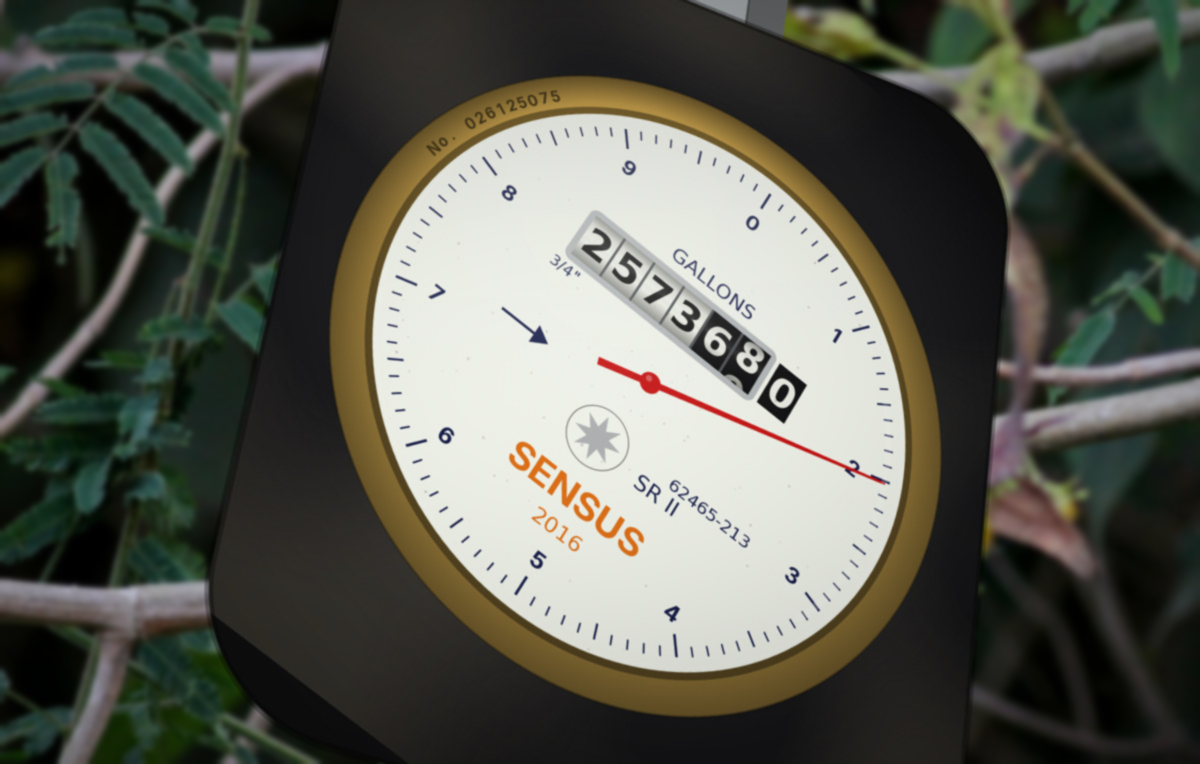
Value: 2573682.0gal
